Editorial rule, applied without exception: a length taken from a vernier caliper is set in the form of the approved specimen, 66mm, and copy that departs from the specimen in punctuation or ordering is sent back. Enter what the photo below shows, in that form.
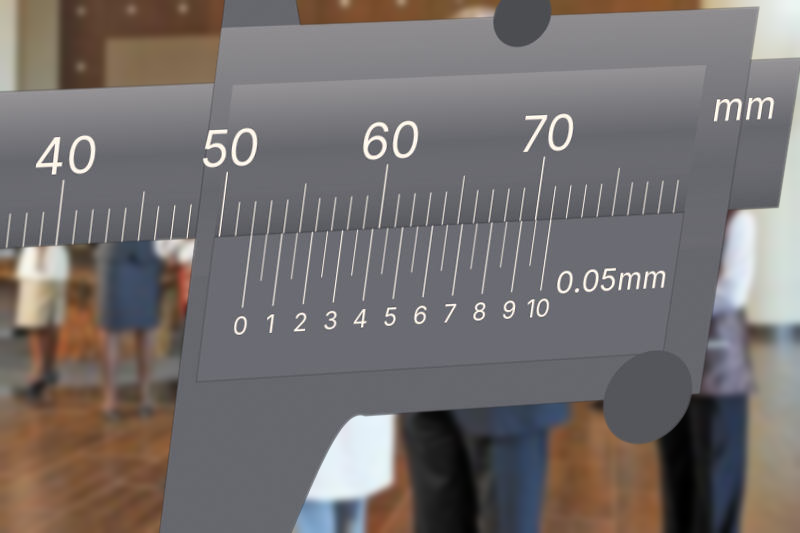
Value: 52.0mm
